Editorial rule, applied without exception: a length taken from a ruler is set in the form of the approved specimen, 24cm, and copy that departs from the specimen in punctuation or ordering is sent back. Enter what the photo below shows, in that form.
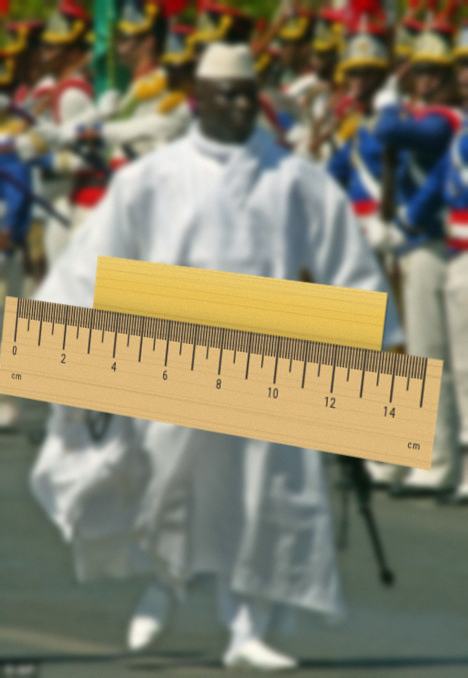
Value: 10.5cm
